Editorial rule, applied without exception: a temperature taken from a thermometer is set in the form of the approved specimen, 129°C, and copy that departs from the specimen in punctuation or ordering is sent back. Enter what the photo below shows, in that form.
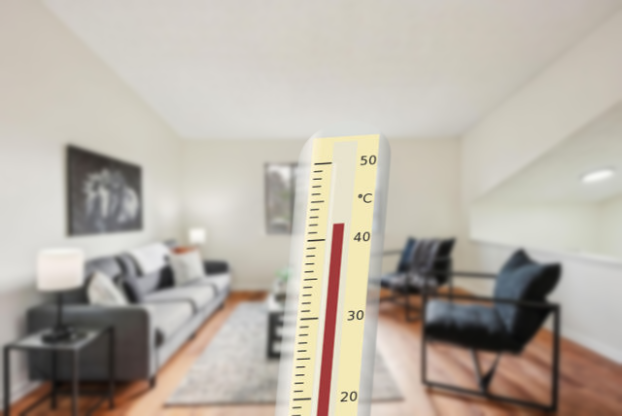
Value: 42°C
